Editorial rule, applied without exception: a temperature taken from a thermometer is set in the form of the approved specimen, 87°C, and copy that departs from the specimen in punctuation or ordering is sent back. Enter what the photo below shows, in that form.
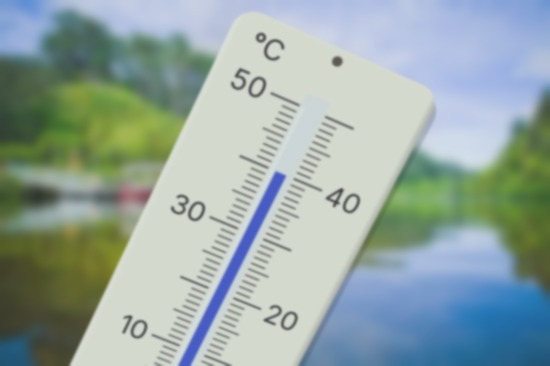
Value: 40°C
